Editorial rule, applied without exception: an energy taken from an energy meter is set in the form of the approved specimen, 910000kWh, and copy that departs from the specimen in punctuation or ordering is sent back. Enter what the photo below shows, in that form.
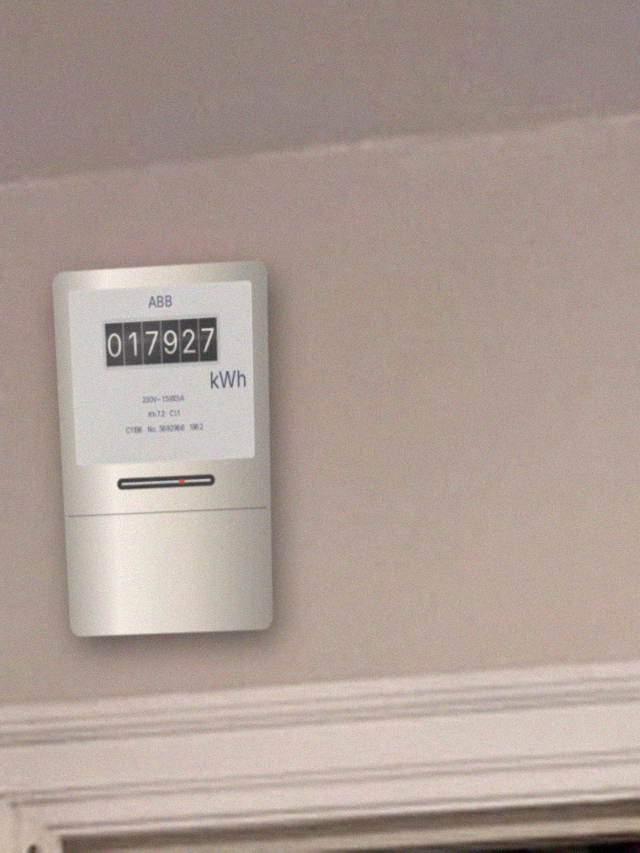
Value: 17927kWh
